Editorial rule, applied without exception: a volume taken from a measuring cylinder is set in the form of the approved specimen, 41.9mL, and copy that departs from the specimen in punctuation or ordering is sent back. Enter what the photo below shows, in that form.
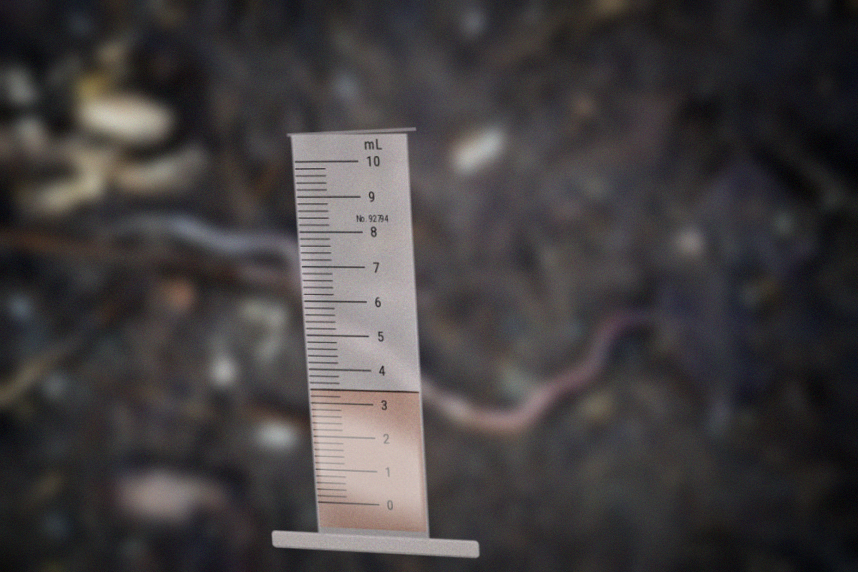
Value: 3.4mL
